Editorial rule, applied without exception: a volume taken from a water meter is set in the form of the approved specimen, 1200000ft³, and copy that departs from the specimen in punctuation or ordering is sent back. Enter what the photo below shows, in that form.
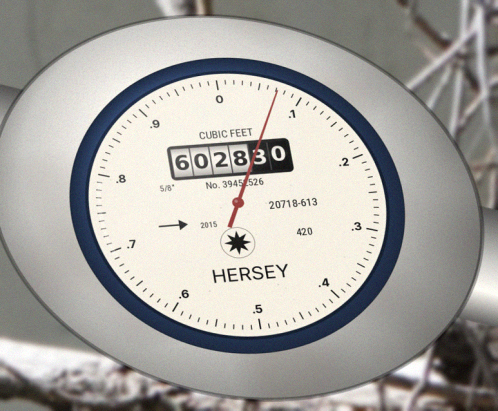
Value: 602830.07ft³
